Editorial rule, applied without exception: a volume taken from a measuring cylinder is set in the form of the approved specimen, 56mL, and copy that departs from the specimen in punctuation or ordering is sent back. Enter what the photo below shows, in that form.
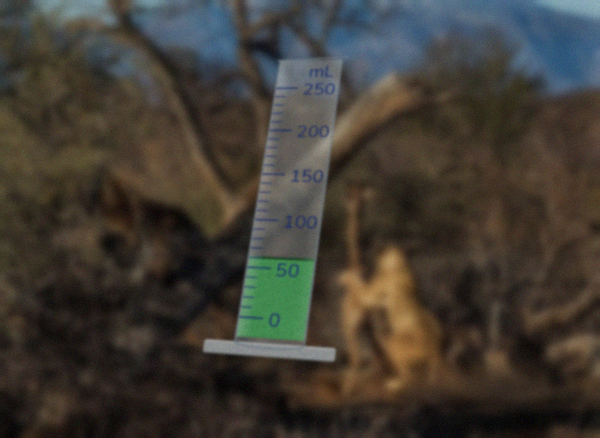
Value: 60mL
